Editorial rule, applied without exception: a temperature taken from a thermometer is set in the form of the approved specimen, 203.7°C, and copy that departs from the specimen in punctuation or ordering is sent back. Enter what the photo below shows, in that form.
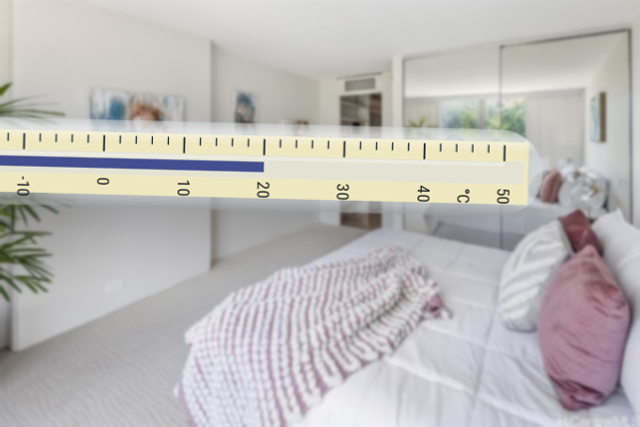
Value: 20°C
